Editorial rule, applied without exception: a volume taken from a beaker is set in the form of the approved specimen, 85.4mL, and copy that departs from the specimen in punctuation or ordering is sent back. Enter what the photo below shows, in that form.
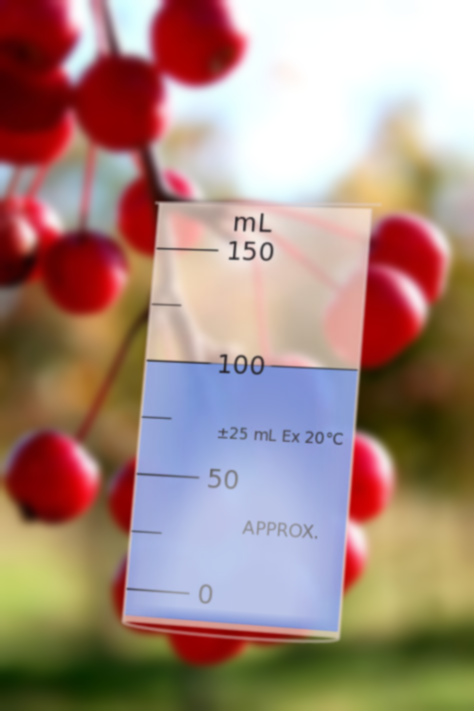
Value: 100mL
